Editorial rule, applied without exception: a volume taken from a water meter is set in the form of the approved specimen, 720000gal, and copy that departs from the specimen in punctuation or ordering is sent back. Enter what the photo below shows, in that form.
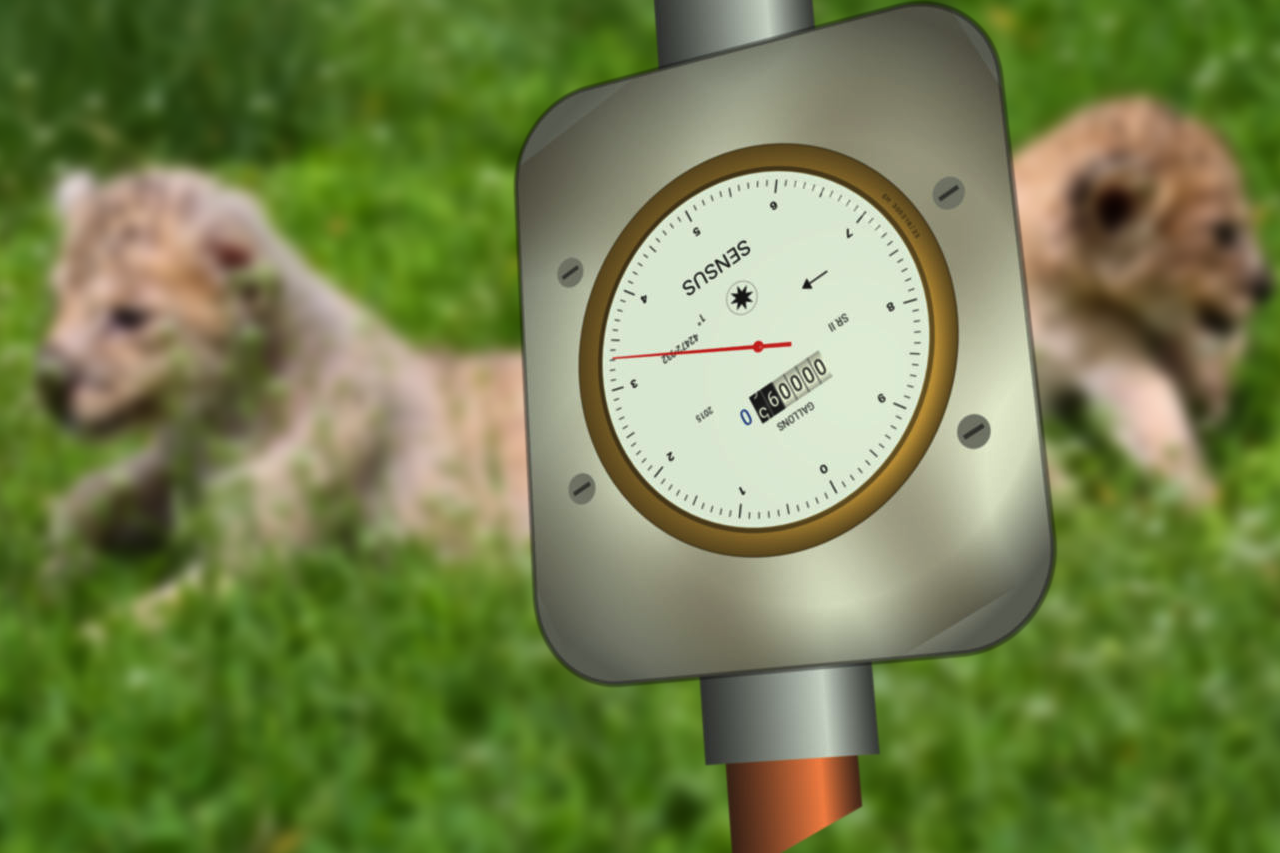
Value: 953.3gal
